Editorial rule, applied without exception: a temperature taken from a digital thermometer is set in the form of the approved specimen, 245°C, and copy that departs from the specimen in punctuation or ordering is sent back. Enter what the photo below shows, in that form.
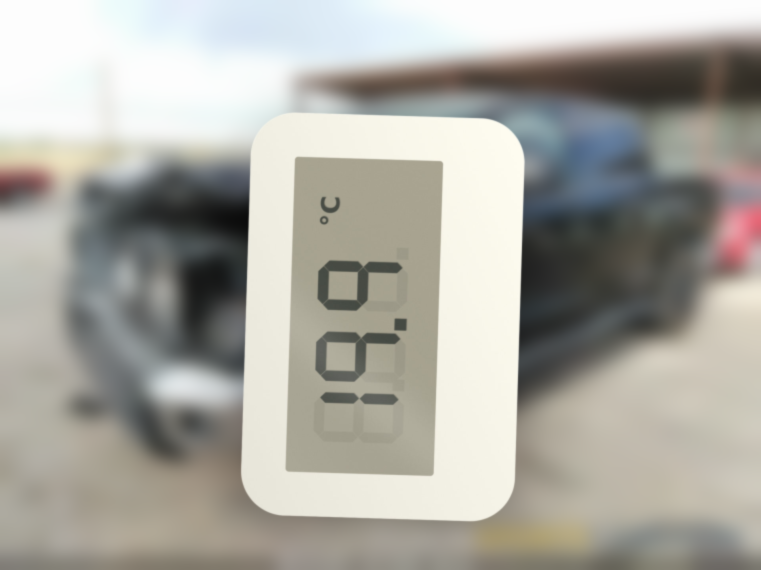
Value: 19.9°C
